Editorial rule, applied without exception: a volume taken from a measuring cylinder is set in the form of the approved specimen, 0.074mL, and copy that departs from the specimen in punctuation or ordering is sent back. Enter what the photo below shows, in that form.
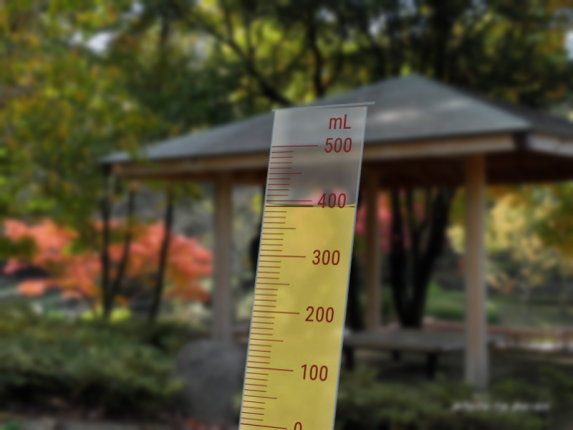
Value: 390mL
